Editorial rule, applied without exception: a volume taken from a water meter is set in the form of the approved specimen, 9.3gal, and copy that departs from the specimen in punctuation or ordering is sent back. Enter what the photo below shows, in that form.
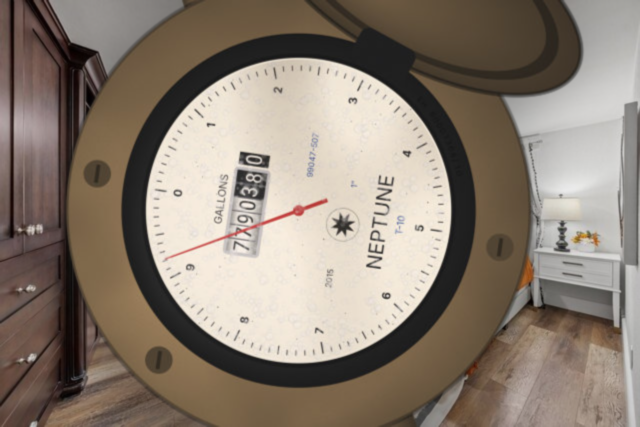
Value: 7790379.2gal
